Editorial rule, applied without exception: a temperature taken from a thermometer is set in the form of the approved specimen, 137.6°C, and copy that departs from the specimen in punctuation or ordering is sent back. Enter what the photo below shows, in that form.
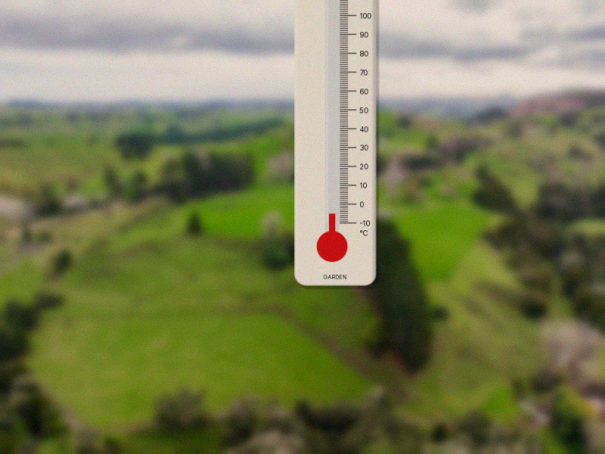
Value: -5°C
